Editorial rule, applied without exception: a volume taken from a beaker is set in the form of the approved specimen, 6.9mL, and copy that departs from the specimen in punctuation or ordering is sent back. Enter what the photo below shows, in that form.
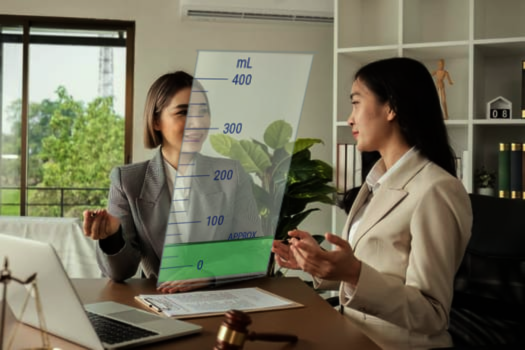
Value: 50mL
